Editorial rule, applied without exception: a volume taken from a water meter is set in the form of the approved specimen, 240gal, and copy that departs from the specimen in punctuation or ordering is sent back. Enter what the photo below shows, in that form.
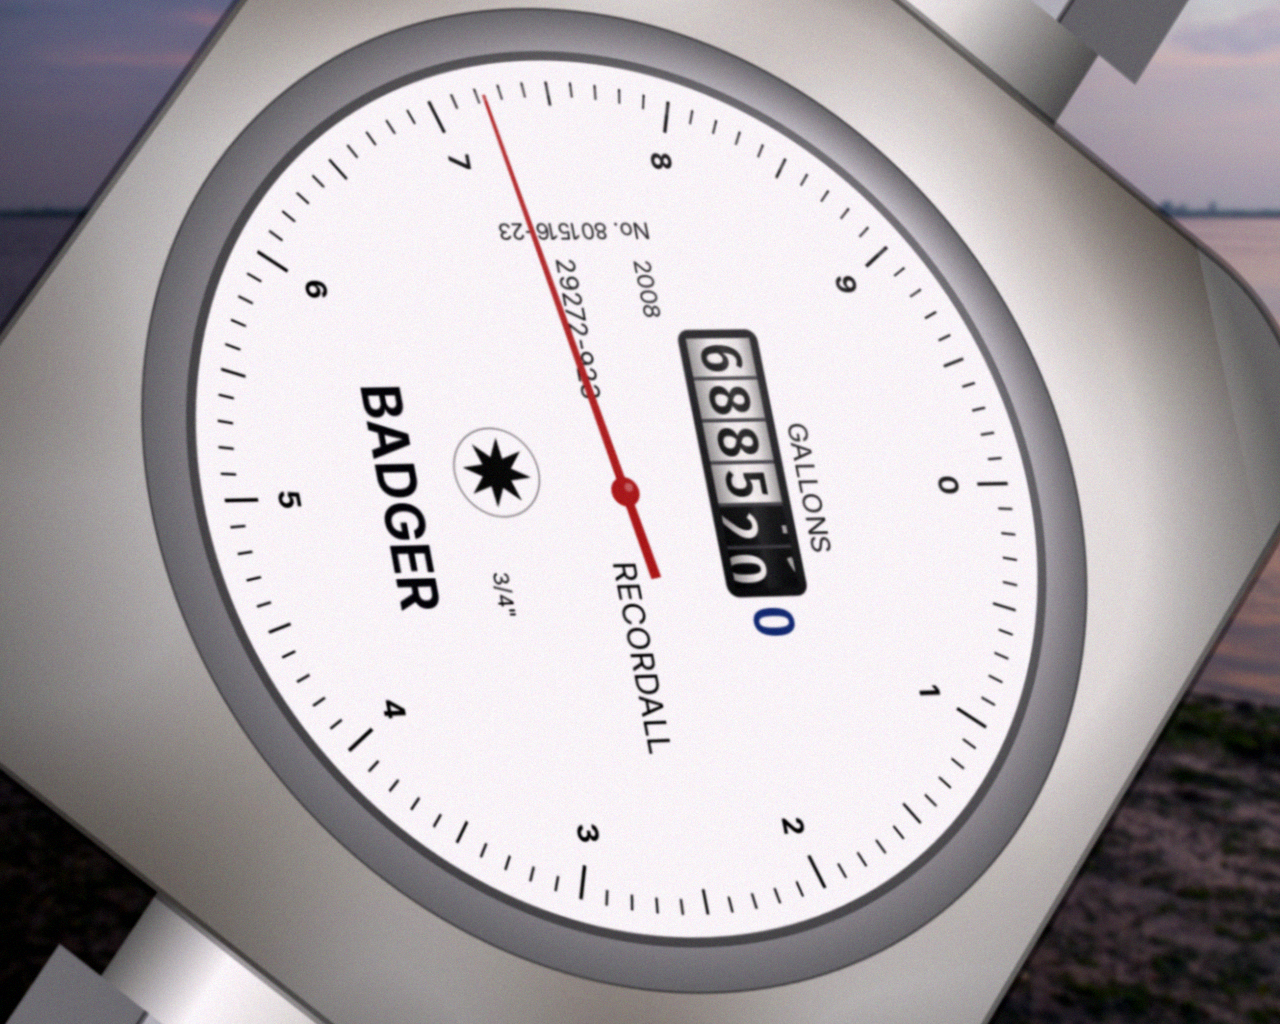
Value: 6885197.2gal
